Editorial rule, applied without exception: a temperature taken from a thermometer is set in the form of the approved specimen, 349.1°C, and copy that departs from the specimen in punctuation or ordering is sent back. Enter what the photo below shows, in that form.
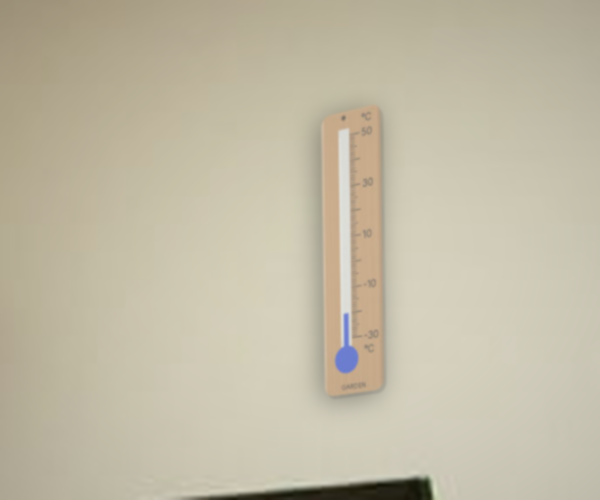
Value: -20°C
